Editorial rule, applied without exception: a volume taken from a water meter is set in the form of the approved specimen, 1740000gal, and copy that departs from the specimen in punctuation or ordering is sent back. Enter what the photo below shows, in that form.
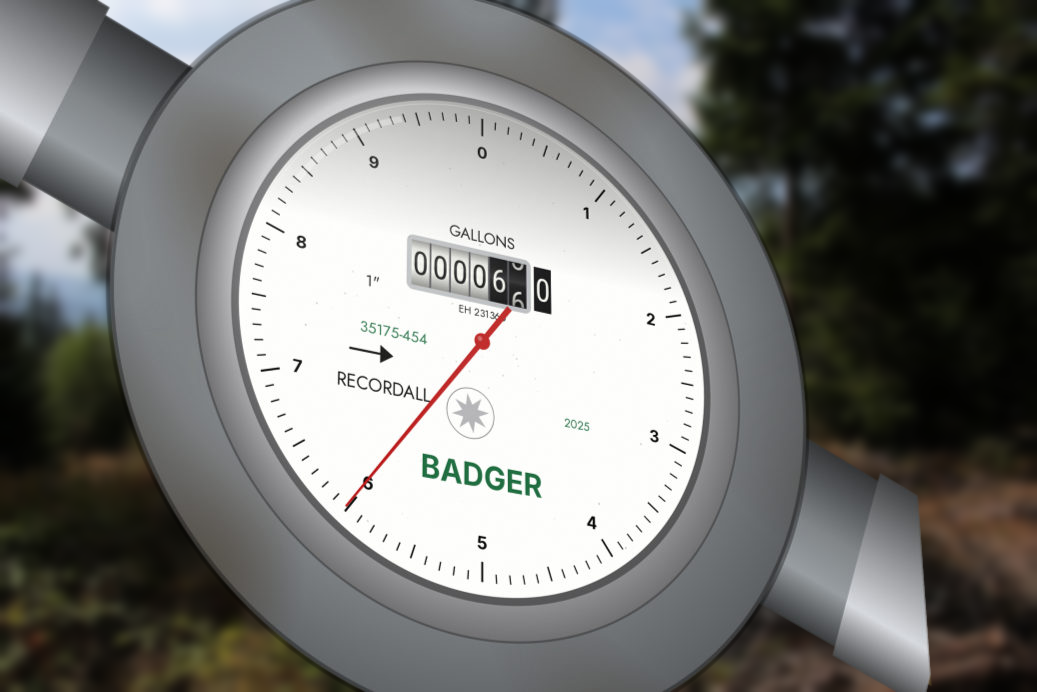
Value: 656.0gal
